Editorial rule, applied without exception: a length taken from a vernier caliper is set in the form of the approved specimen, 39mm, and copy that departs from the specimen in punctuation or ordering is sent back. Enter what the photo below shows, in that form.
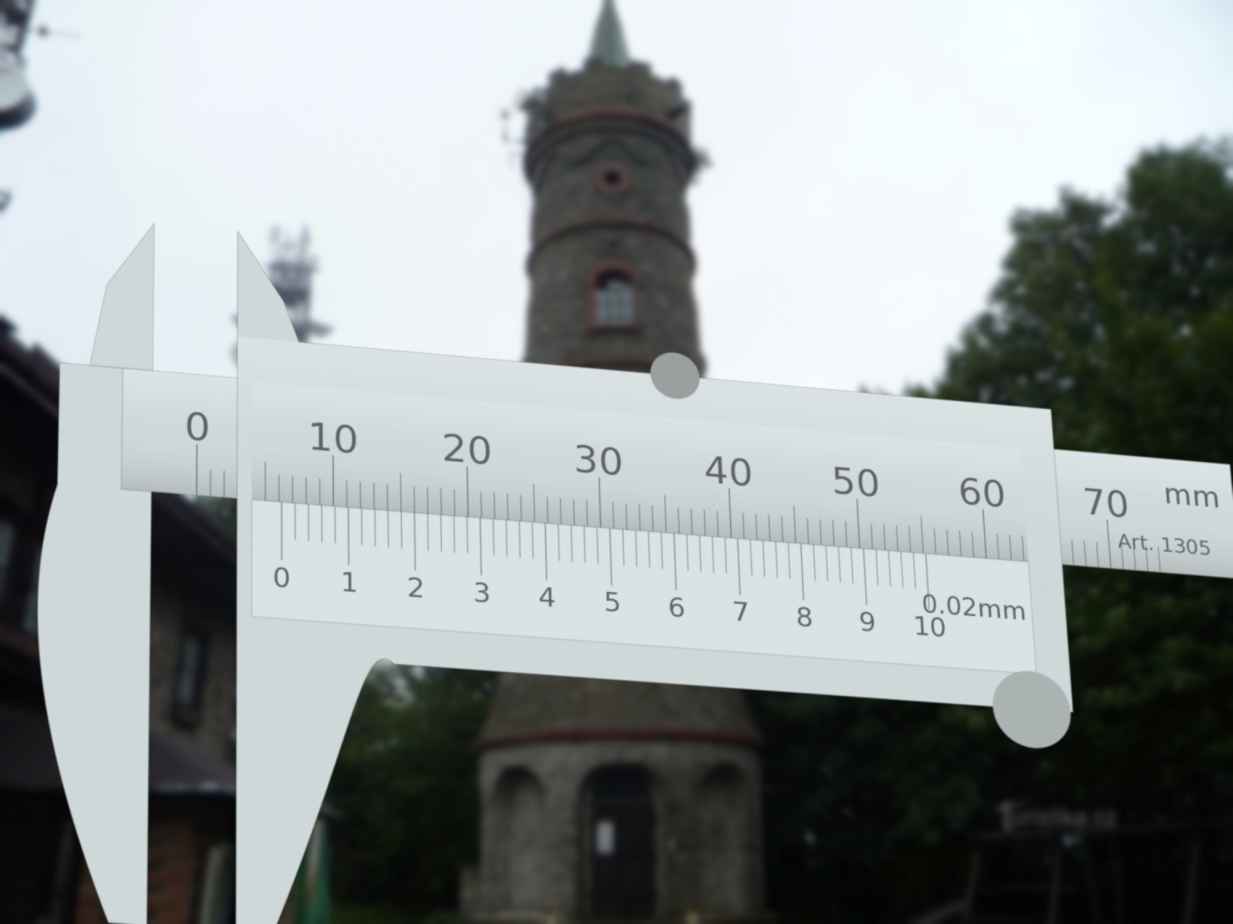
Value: 6.2mm
